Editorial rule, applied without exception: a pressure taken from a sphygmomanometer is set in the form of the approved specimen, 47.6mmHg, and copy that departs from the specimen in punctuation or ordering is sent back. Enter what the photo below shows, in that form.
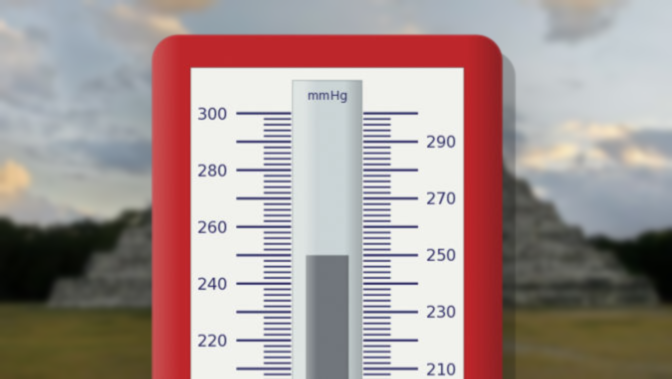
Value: 250mmHg
